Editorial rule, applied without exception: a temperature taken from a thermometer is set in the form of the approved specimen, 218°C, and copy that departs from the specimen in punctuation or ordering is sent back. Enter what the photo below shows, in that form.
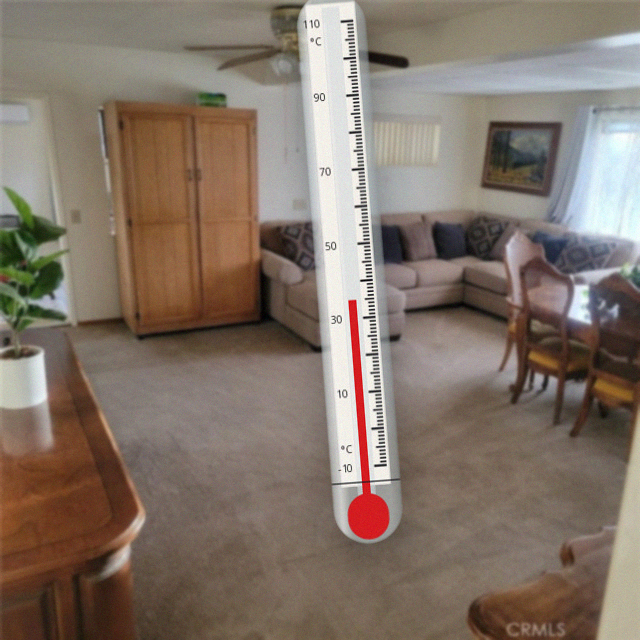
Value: 35°C
